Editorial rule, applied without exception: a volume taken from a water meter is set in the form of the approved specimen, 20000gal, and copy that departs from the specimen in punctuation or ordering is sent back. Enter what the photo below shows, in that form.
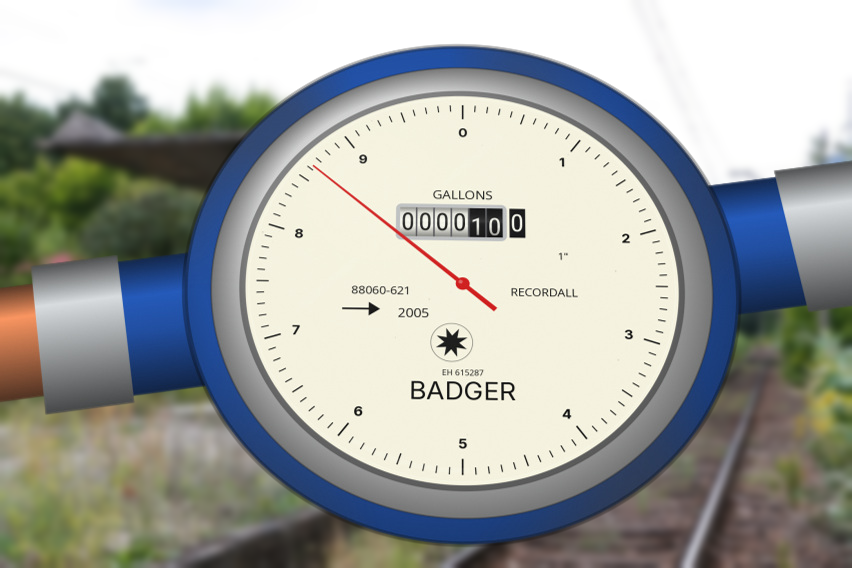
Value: 98.6gal
